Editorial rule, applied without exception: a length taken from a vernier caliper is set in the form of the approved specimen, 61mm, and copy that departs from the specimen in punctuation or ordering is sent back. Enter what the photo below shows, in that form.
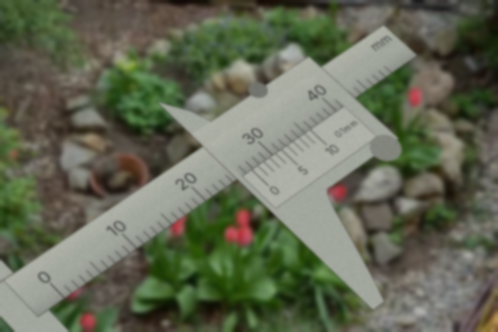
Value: 26.8mm
